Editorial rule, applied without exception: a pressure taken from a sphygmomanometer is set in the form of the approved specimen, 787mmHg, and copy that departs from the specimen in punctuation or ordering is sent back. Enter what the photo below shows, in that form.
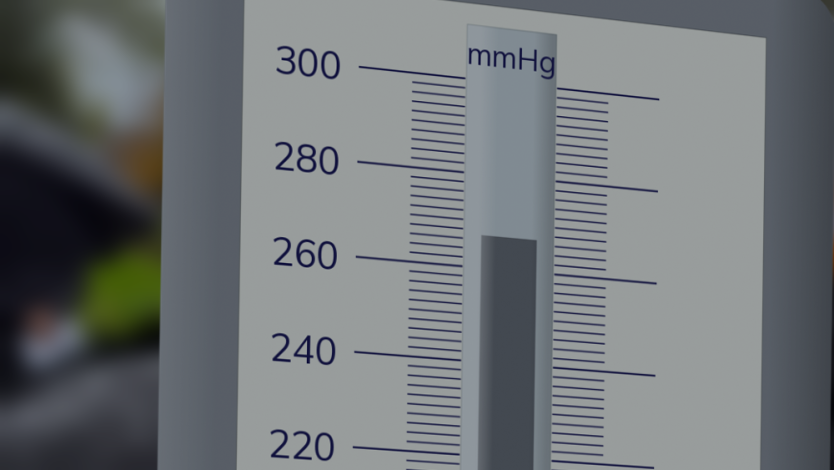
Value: 267mmHg
